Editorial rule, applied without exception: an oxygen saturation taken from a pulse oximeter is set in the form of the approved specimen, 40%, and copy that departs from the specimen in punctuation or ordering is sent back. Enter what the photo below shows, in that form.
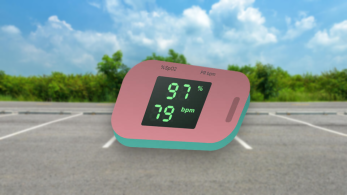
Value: 97%
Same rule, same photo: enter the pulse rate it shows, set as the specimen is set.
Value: 79bpm
